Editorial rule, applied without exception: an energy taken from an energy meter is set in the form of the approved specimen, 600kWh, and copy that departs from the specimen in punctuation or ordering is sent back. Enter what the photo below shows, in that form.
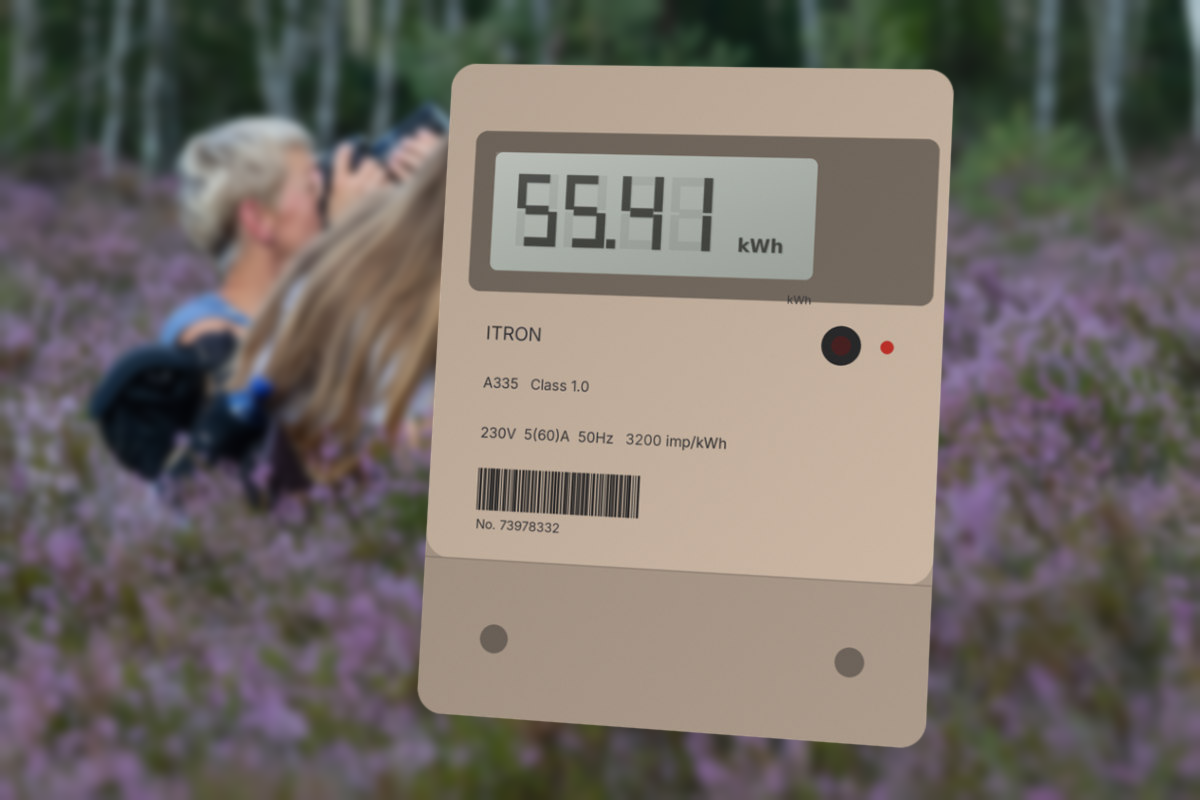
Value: 55.41kWh
